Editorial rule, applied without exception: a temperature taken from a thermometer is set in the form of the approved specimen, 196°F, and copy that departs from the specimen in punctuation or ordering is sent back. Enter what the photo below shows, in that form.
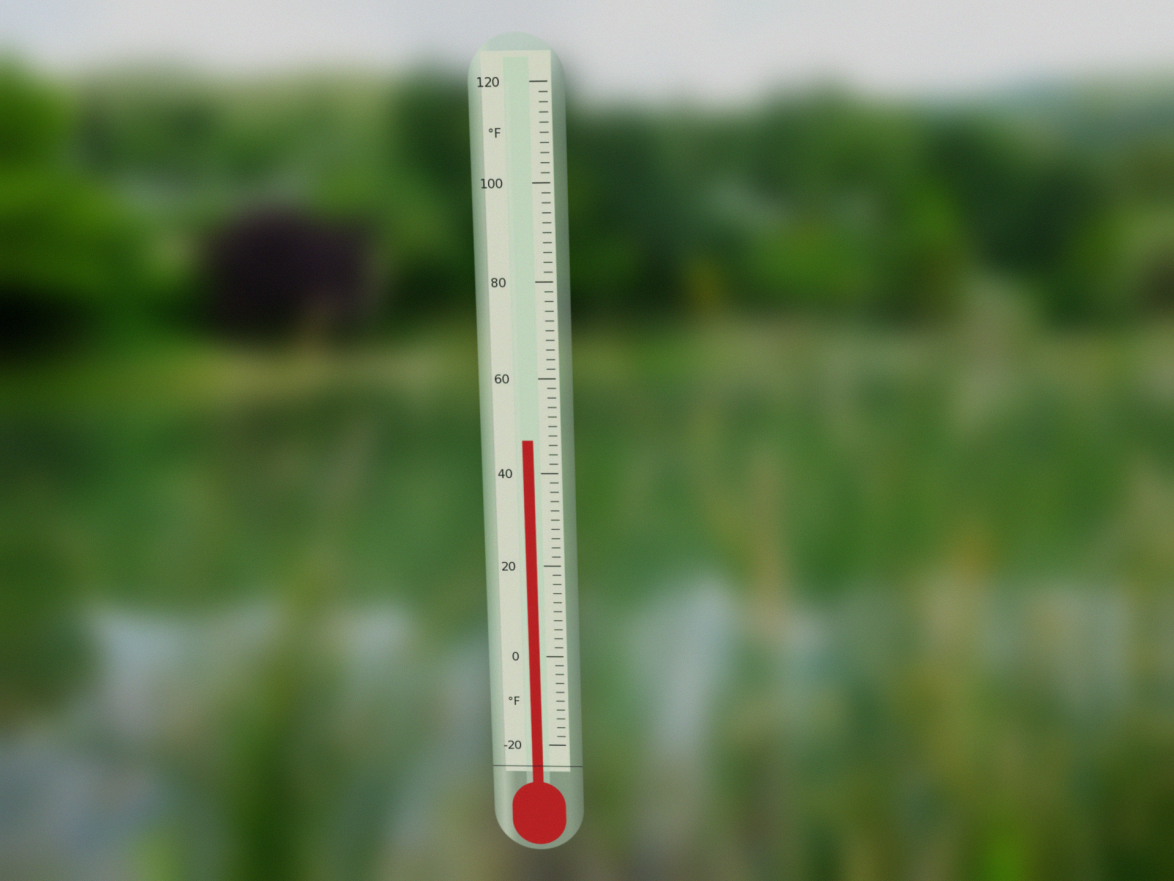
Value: 47°F
